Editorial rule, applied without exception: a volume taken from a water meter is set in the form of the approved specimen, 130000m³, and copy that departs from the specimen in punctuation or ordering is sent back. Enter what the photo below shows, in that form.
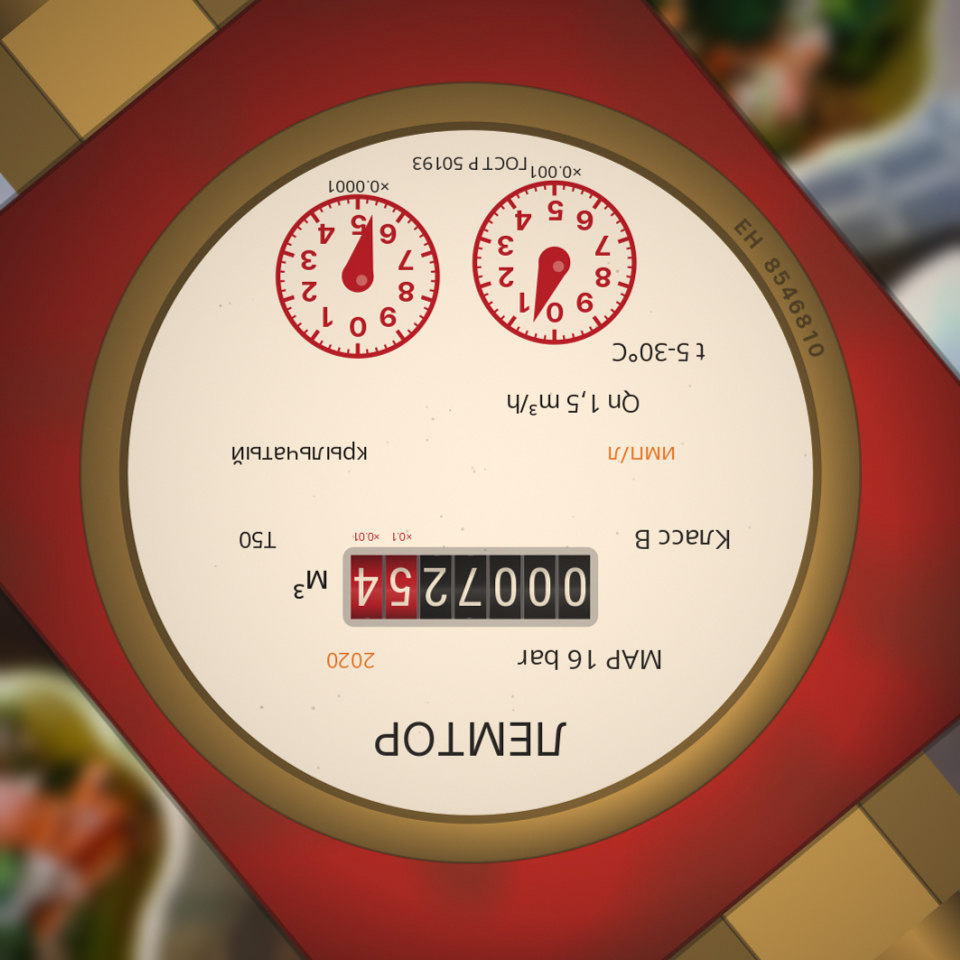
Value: 72.5405m³
